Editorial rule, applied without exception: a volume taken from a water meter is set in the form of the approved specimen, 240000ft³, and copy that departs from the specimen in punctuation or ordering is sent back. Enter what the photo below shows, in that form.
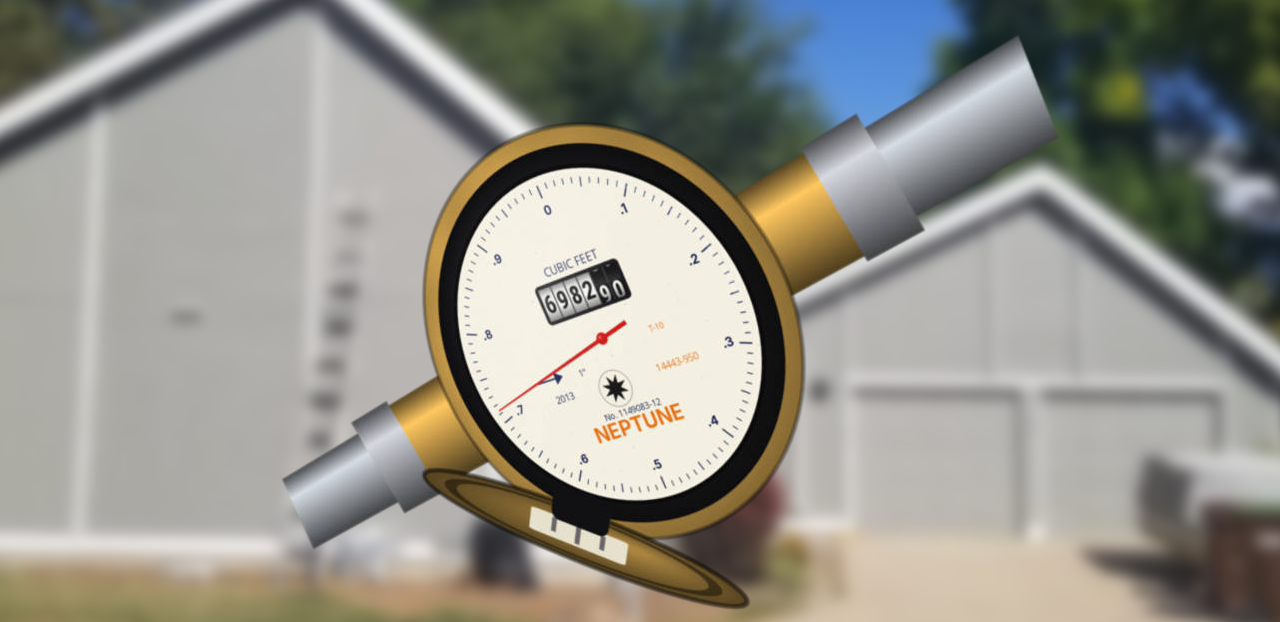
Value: 698289.71ft³
